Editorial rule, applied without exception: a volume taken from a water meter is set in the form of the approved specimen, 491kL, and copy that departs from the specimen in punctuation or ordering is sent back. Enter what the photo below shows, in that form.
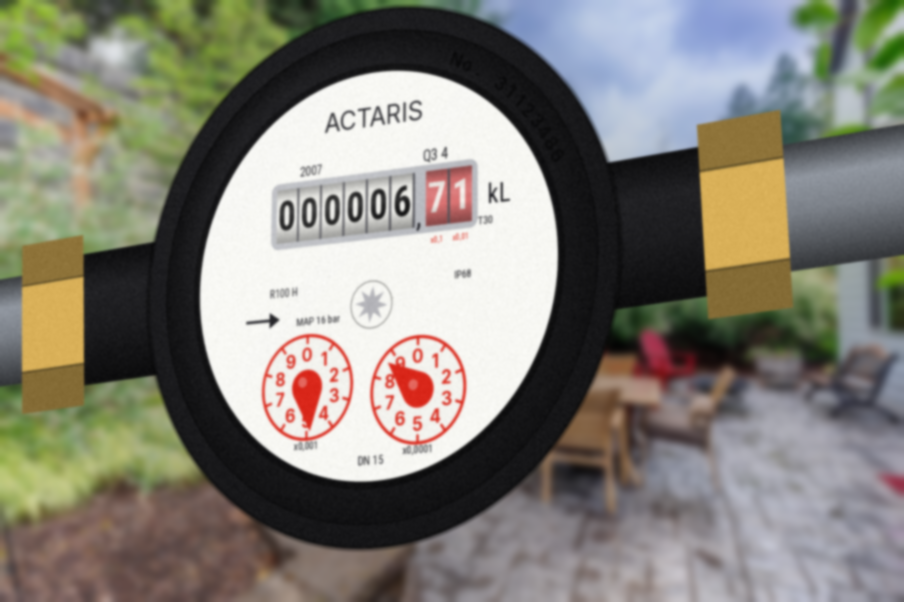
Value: 6.7148kL
